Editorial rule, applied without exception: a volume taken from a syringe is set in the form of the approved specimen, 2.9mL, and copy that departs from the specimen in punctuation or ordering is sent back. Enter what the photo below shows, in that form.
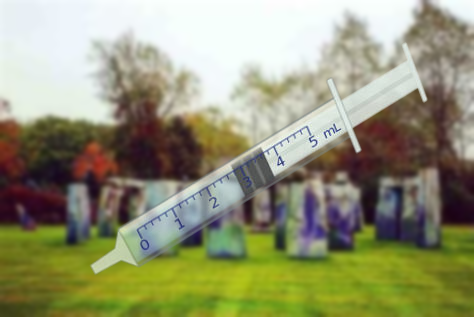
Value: 2.8mL
